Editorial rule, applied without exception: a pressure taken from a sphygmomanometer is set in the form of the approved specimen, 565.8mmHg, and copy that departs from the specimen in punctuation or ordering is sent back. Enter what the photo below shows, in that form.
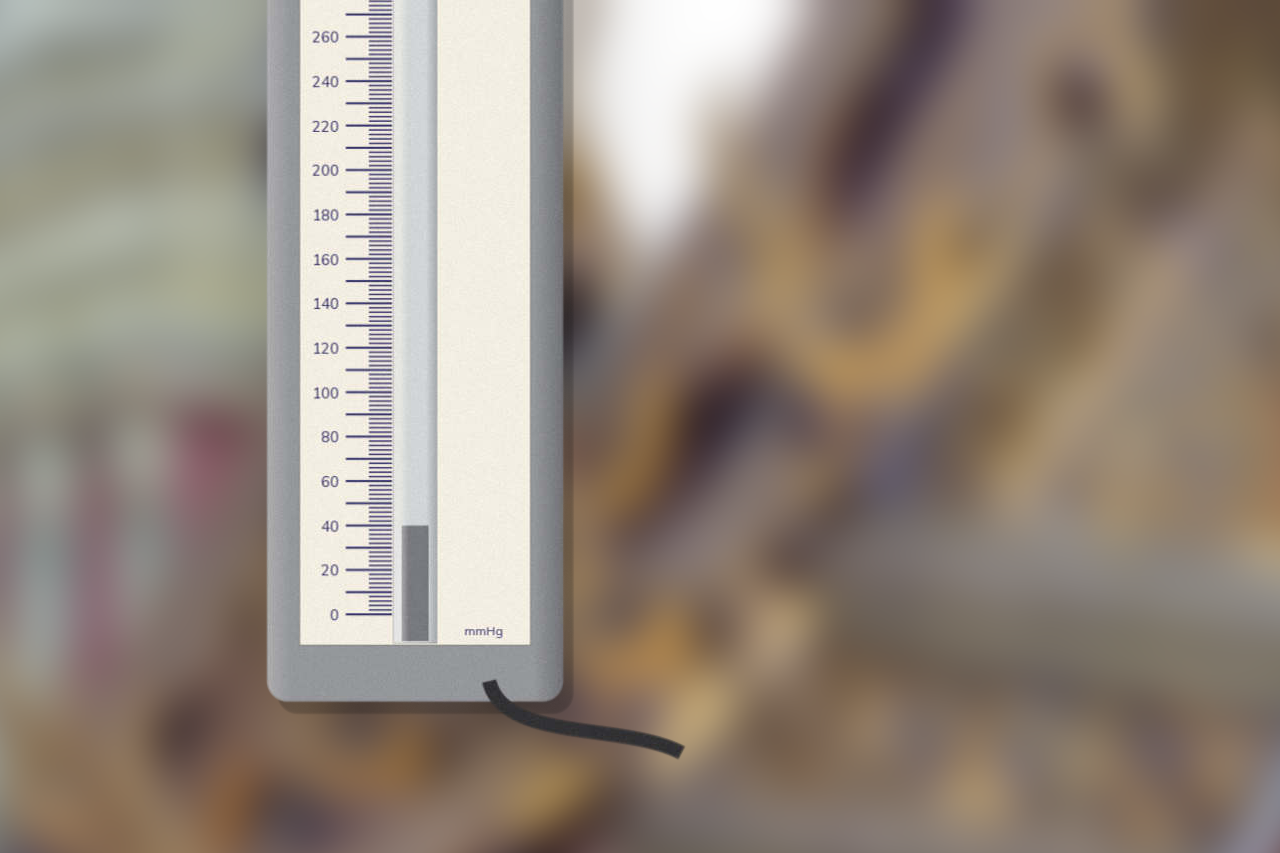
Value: 40mmHg
